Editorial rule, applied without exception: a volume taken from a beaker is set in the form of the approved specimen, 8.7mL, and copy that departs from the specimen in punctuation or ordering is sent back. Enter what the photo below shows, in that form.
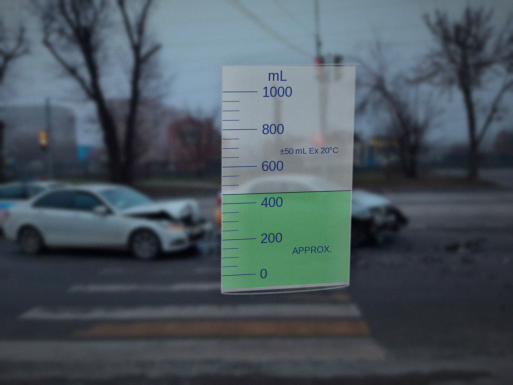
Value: 450mL
